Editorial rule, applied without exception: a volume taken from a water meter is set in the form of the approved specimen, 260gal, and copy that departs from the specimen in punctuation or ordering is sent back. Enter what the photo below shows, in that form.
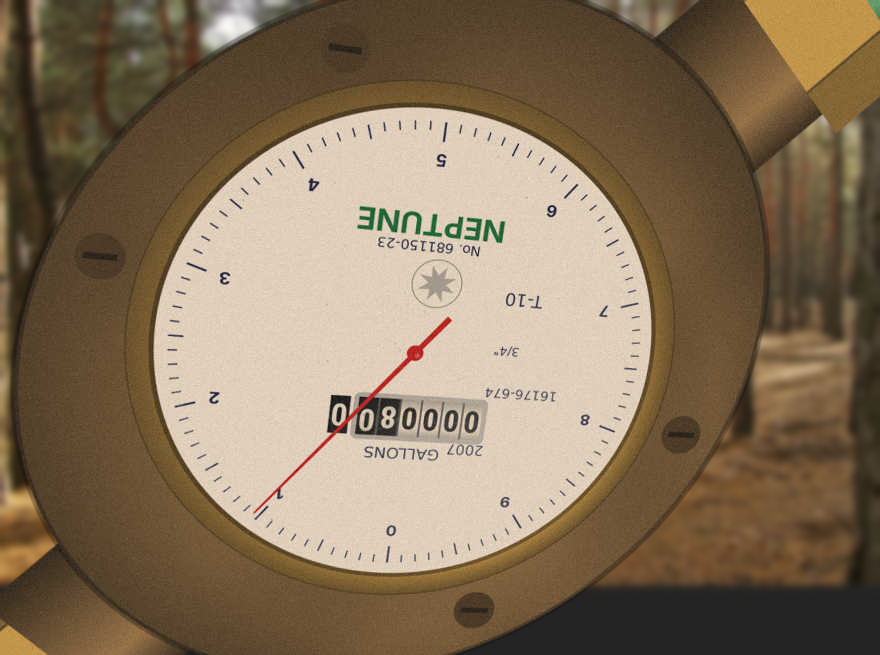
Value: 801.0gal
